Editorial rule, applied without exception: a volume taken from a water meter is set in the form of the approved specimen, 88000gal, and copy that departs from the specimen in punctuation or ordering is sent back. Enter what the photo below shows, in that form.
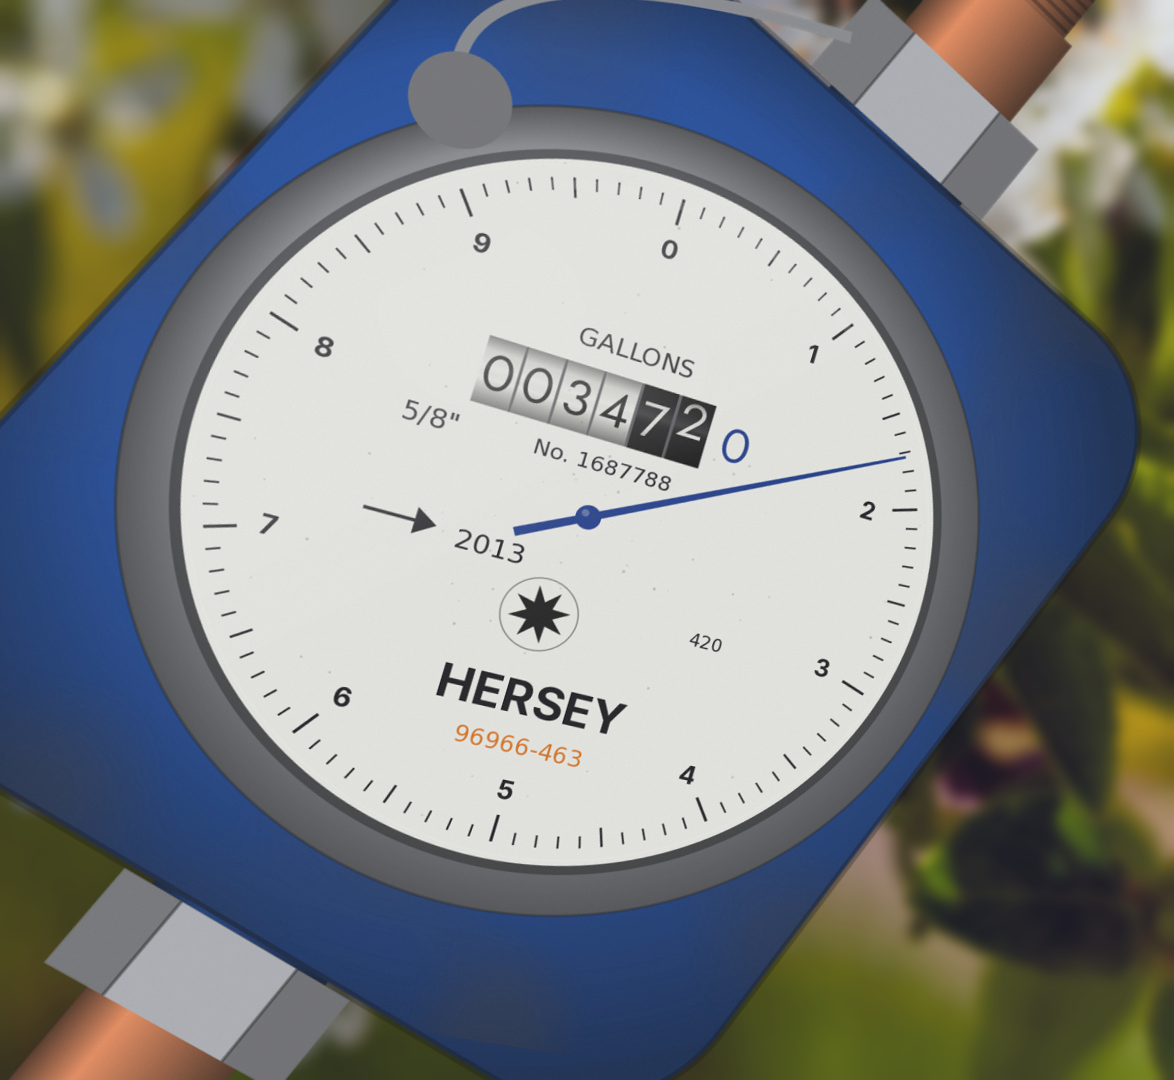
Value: 34721.7gal
